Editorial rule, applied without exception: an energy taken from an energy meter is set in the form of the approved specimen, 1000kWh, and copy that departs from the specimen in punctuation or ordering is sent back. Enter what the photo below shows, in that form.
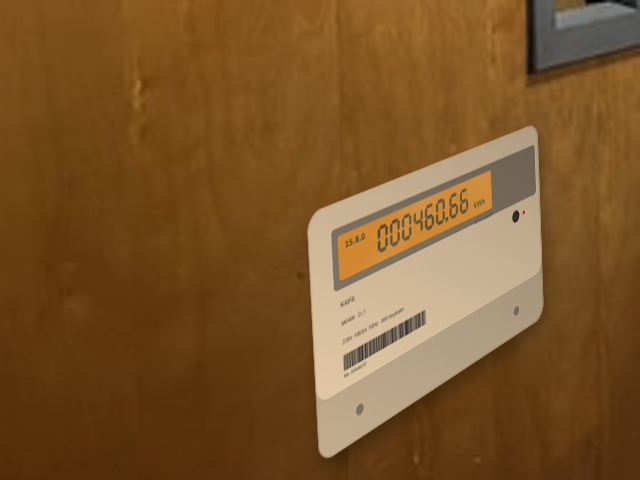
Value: 460.66kWh
